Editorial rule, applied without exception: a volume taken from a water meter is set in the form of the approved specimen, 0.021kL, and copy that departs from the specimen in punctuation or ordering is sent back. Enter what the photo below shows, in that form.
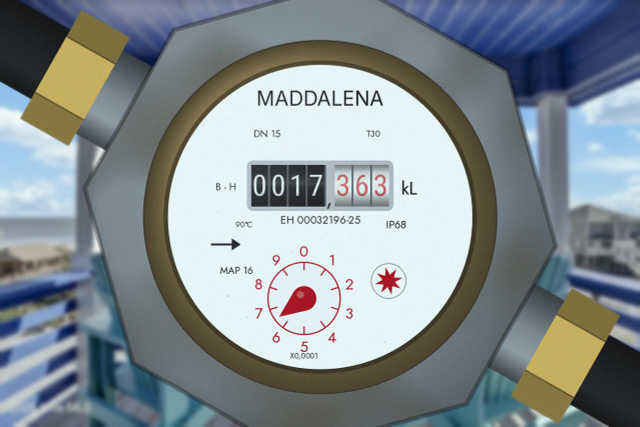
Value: 17.3636kL
